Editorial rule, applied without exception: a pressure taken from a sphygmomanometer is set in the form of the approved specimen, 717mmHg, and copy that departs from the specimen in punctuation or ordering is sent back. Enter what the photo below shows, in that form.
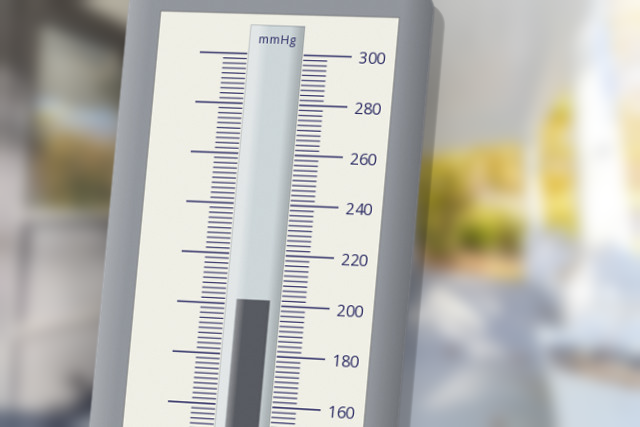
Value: 202mmHg
